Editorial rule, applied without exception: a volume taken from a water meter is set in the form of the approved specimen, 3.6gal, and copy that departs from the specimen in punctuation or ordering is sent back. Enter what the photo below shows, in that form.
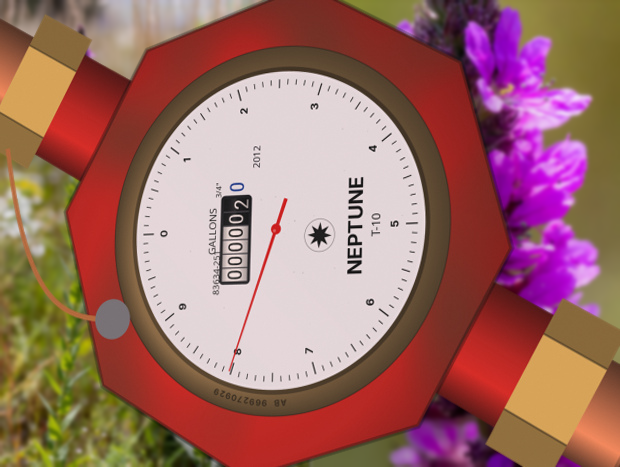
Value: 18.0gal
